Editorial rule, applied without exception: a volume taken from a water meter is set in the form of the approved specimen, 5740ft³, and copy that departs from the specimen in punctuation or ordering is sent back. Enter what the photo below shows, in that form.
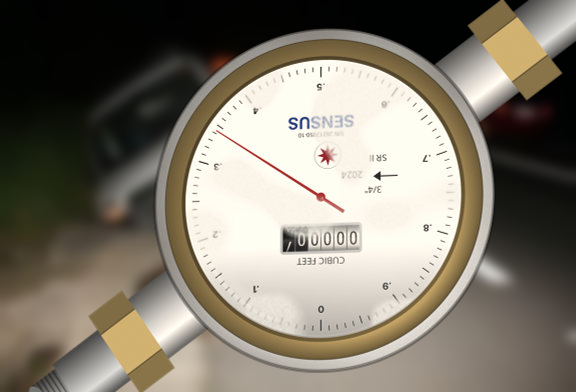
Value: 7.34ft³
